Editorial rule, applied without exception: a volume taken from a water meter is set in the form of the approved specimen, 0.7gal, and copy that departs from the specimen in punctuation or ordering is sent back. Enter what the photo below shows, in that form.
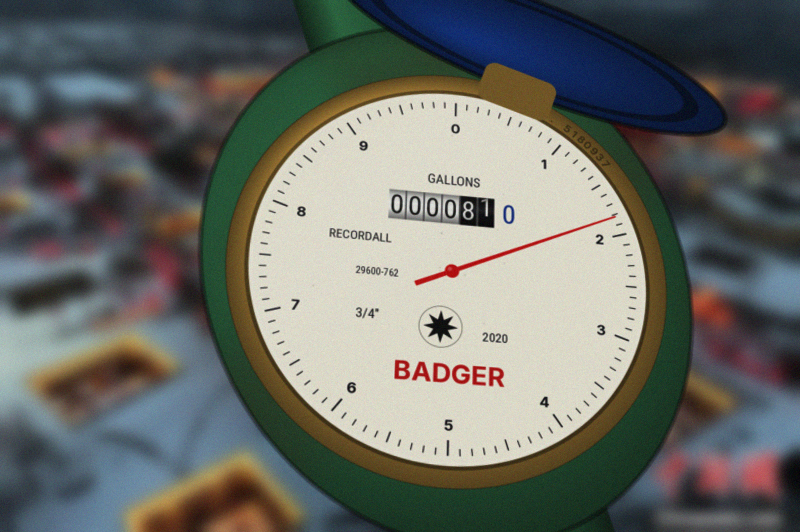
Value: 811.8gal
